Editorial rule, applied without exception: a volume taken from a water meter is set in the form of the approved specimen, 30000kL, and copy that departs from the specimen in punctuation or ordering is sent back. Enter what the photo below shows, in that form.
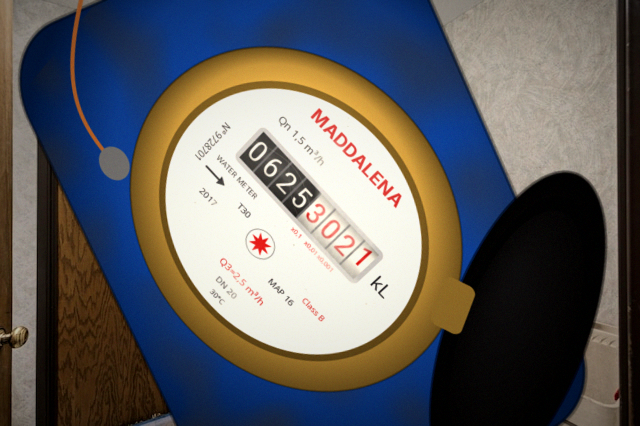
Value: 625.3021kL
